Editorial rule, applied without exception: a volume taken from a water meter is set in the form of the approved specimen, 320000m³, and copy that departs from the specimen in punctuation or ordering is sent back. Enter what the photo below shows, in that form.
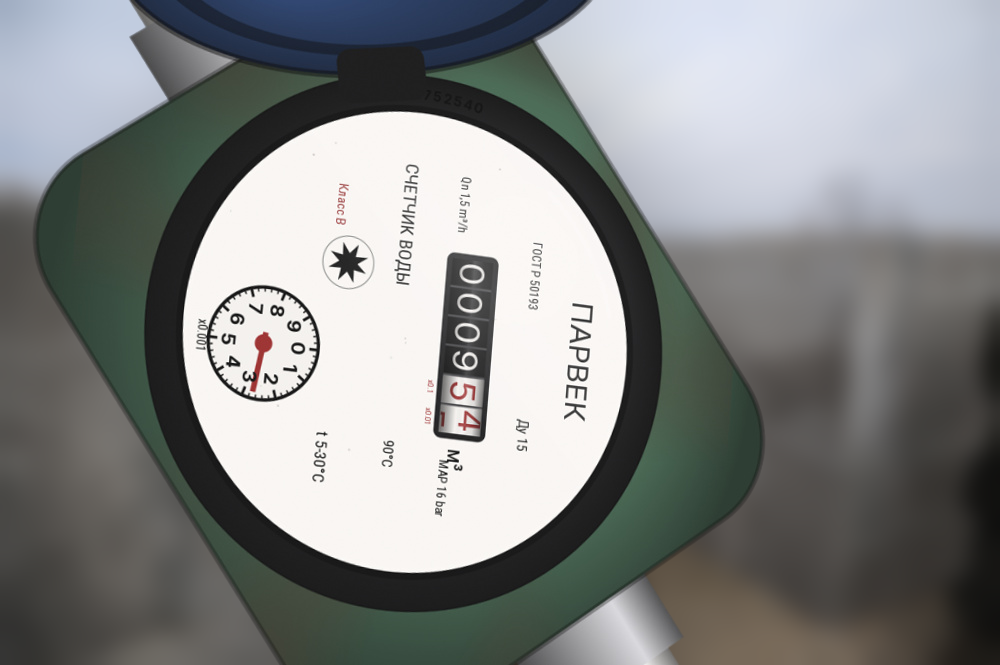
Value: 9.542m³
